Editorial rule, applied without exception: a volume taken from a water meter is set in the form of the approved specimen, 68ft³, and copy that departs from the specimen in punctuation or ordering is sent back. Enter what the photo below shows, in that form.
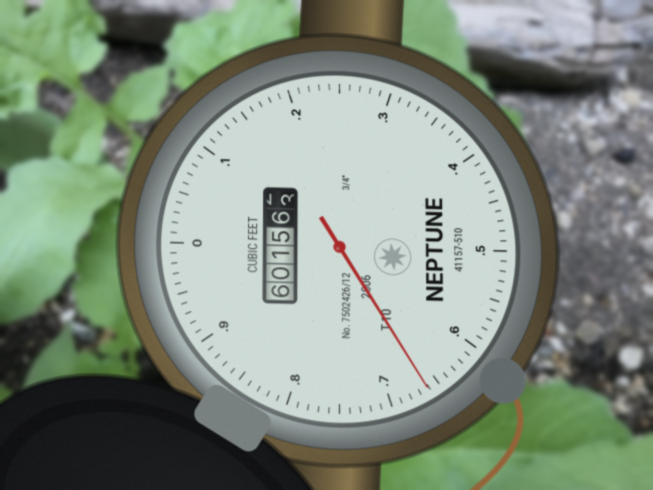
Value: 601562.66ft³
